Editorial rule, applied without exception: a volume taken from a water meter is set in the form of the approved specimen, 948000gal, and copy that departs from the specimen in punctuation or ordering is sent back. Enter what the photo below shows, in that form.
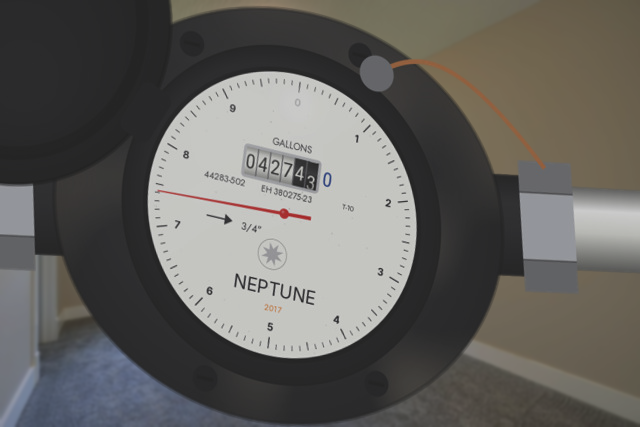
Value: 427427.4gal
